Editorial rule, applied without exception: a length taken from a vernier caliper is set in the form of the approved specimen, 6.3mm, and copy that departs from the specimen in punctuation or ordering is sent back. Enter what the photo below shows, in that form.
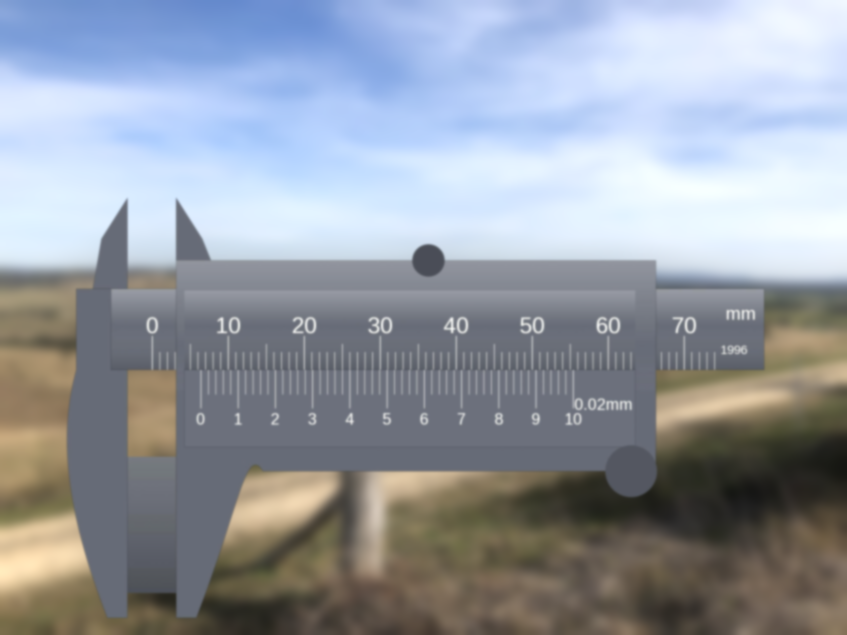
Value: 6.4mm
